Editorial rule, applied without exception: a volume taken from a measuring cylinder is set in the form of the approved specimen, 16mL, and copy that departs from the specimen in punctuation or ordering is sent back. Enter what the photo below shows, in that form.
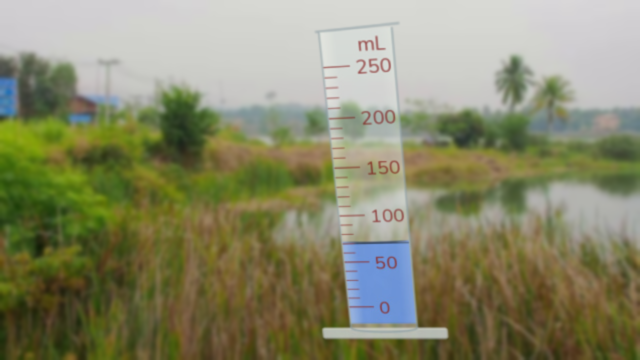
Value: 70mL
